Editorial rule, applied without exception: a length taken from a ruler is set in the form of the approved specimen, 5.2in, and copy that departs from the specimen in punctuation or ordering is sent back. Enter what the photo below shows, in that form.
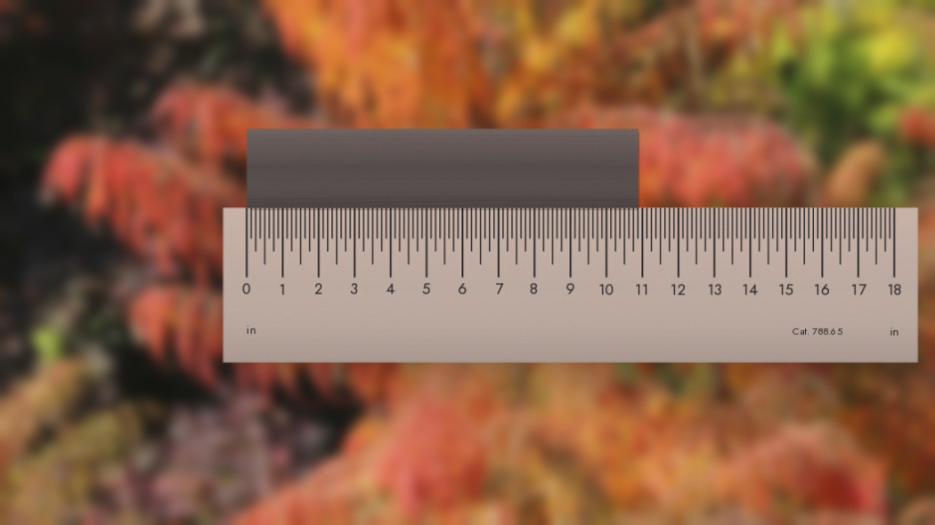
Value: 10.875in
